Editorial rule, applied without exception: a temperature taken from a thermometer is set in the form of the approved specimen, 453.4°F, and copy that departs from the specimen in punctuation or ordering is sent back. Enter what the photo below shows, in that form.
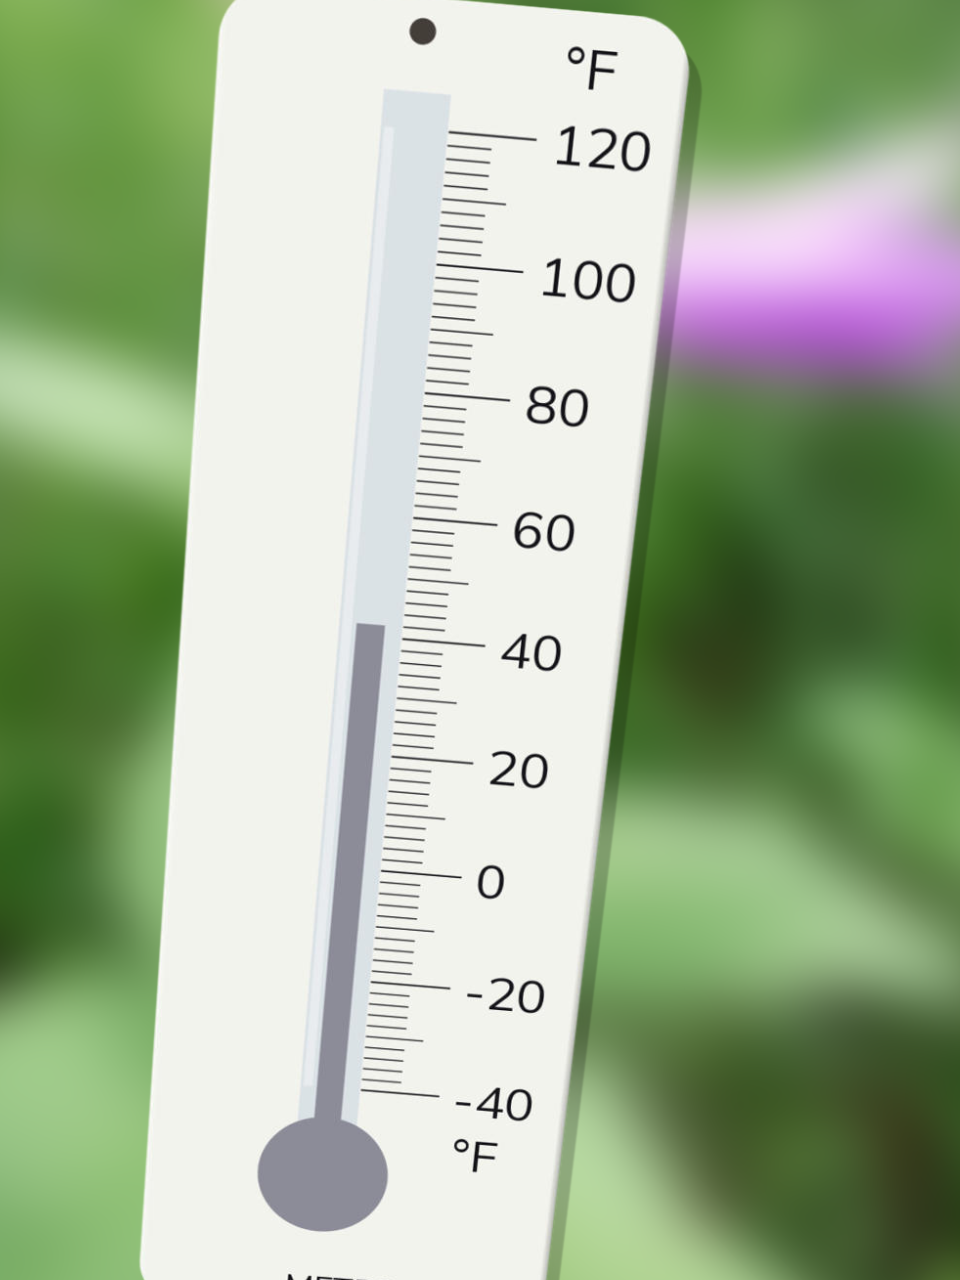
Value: 42°F
